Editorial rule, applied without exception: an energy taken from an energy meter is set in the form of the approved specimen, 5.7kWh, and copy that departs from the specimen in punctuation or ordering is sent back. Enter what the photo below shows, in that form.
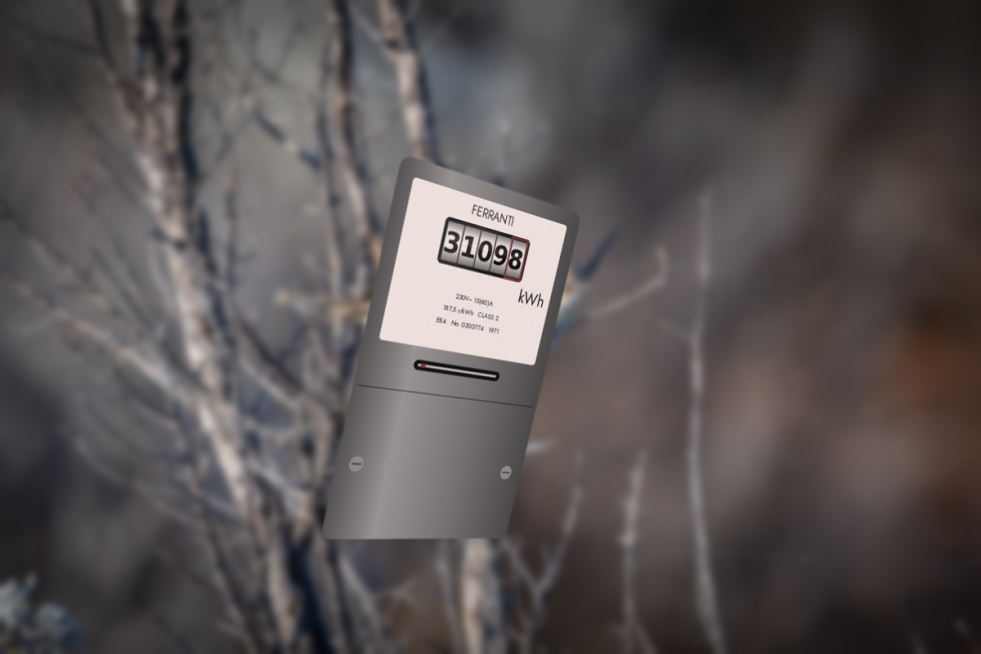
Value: 3109.8kWh
